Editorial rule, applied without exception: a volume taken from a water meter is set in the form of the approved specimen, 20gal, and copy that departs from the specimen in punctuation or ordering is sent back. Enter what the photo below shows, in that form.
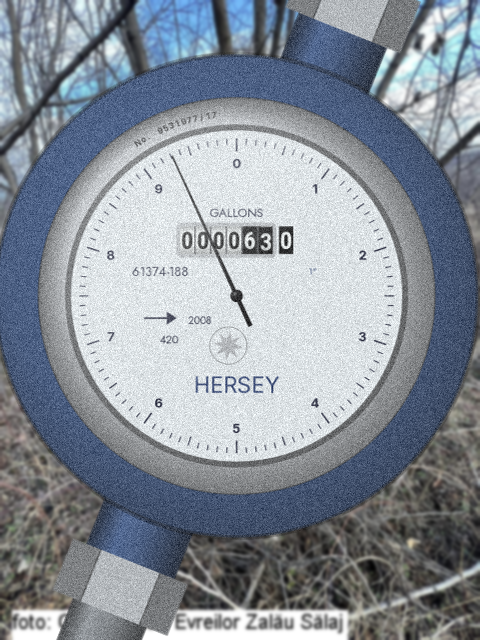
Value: 629.3gal
